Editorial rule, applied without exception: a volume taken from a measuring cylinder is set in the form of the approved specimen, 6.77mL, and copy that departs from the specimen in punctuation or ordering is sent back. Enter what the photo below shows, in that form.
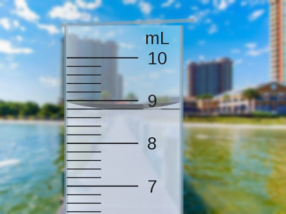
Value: 8.8mL
